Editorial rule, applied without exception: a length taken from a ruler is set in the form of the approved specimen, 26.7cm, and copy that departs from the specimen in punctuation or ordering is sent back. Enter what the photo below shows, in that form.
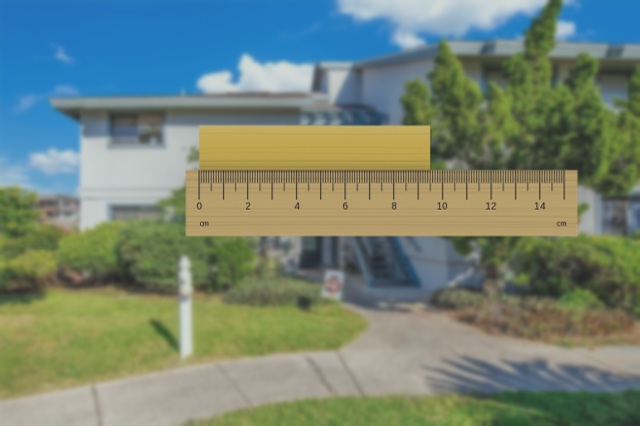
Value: 9.5cm
